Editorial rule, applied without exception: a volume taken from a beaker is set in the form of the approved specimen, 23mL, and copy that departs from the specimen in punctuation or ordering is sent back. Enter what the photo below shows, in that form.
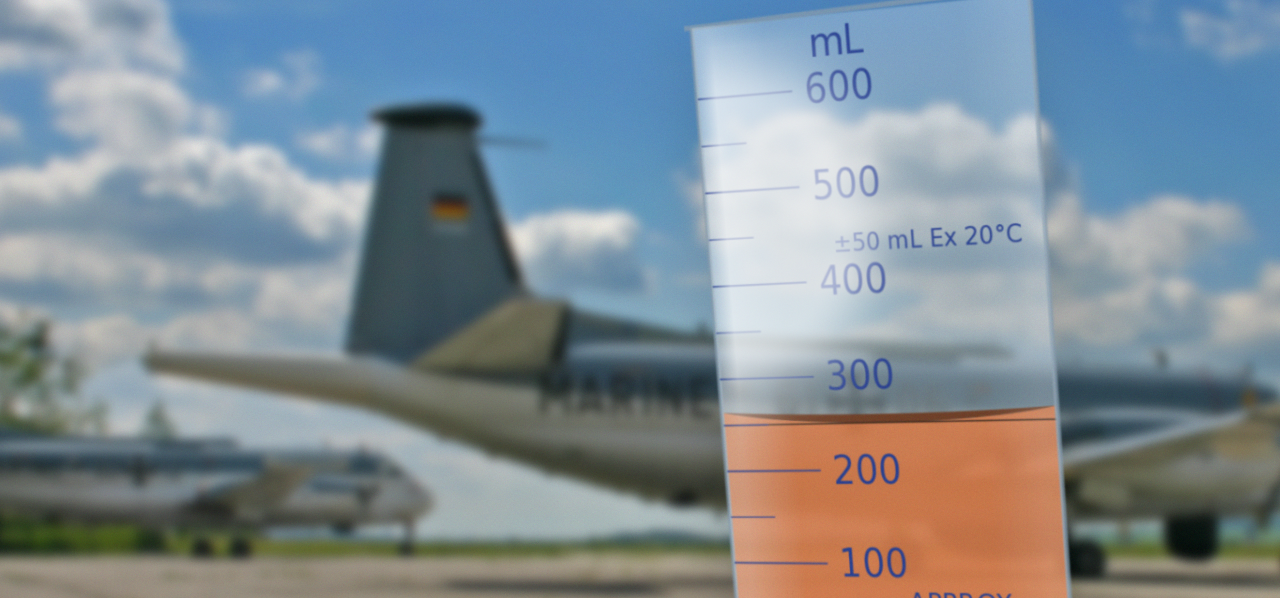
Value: 250mL
